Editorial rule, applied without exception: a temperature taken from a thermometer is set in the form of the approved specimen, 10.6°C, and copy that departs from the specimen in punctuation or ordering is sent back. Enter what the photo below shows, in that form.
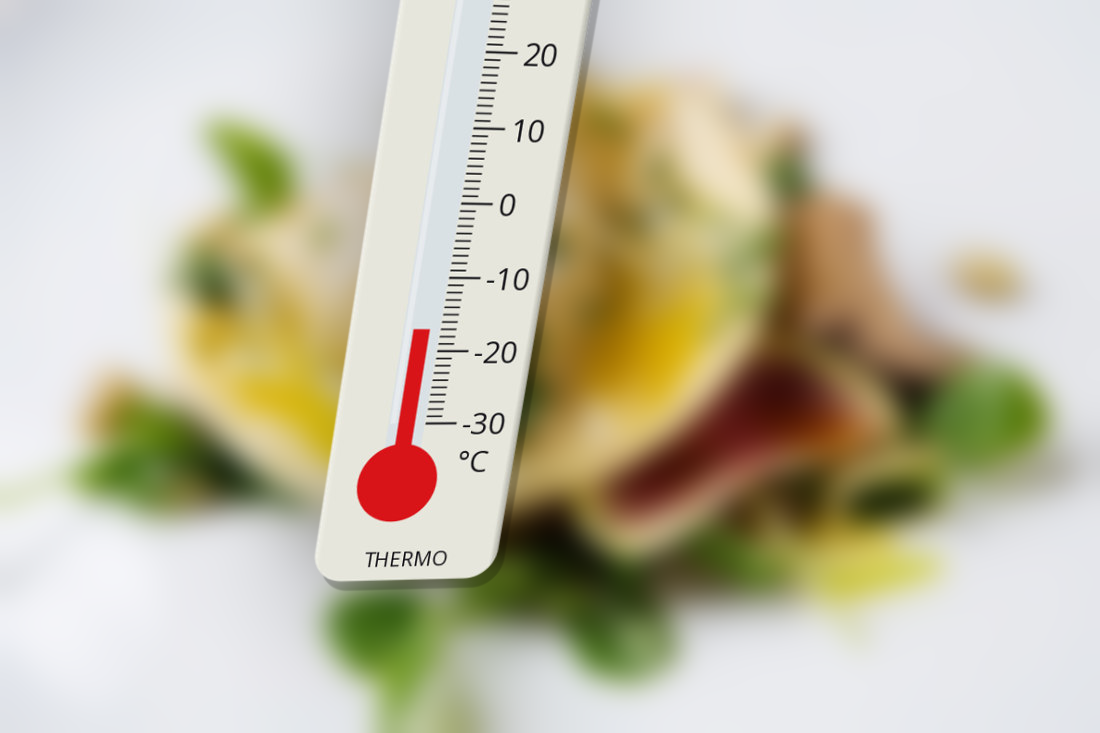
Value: -17°C
